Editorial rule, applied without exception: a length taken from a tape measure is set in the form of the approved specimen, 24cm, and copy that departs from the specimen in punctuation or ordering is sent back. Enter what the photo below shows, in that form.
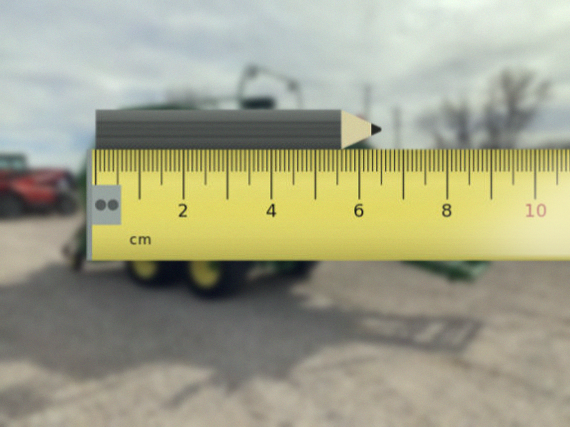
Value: 6.5cm
